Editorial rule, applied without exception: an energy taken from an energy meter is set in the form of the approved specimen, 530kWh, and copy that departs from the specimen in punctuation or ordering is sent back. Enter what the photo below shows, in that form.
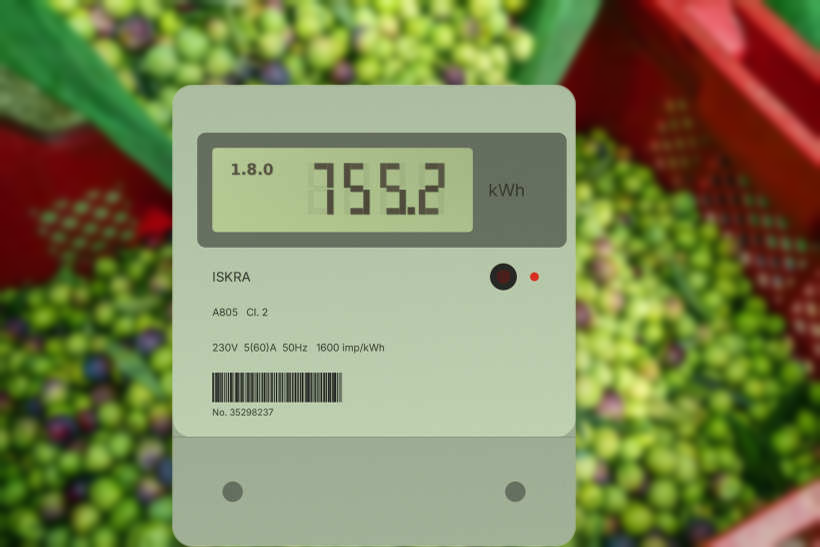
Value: 755.2kWh
